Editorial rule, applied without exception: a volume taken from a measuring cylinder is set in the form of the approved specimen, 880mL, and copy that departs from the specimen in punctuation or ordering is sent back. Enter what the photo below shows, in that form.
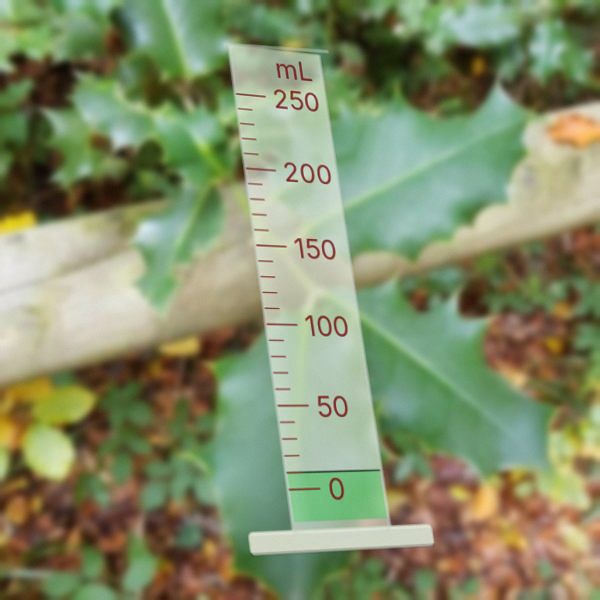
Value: 10mL
